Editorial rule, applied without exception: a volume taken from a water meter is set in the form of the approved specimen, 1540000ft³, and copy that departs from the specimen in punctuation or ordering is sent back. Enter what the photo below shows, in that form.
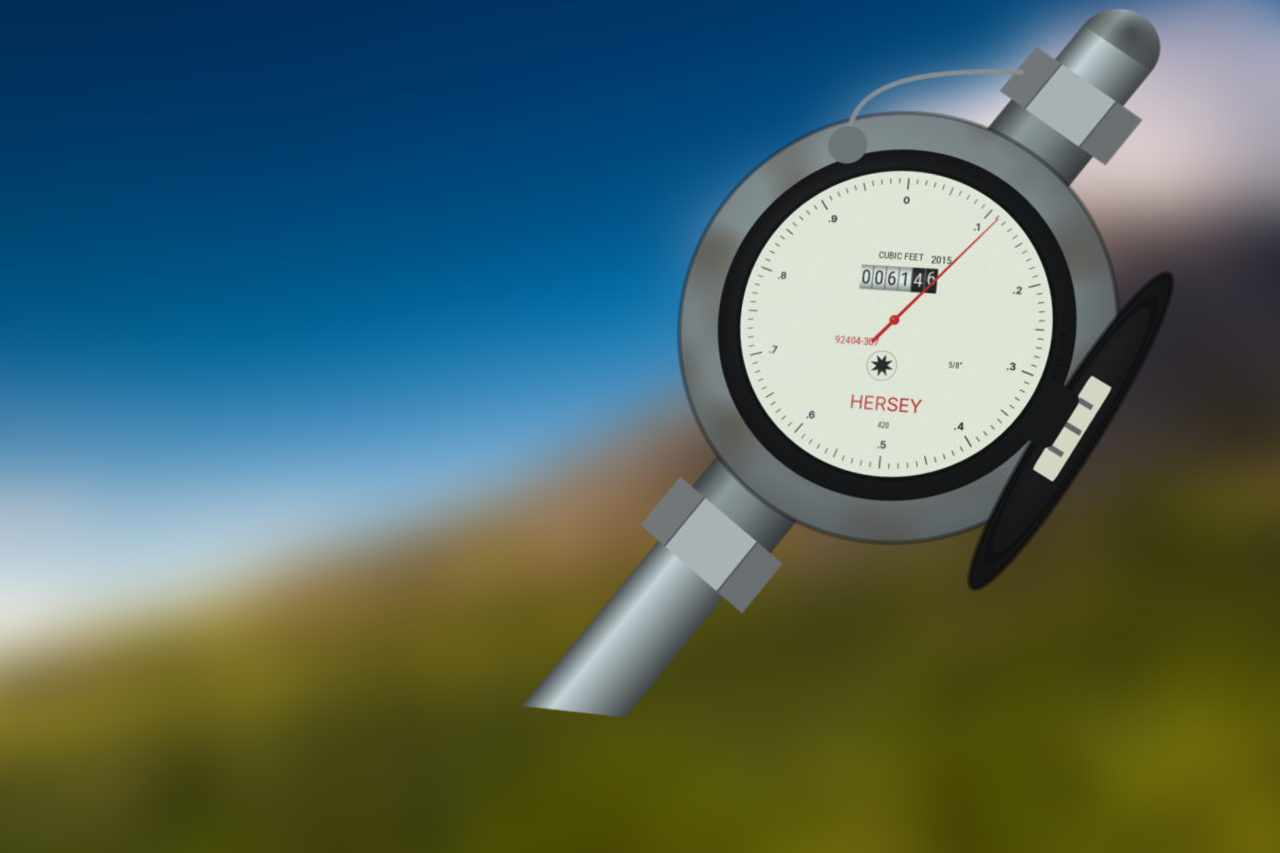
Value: 6146.11ft³
